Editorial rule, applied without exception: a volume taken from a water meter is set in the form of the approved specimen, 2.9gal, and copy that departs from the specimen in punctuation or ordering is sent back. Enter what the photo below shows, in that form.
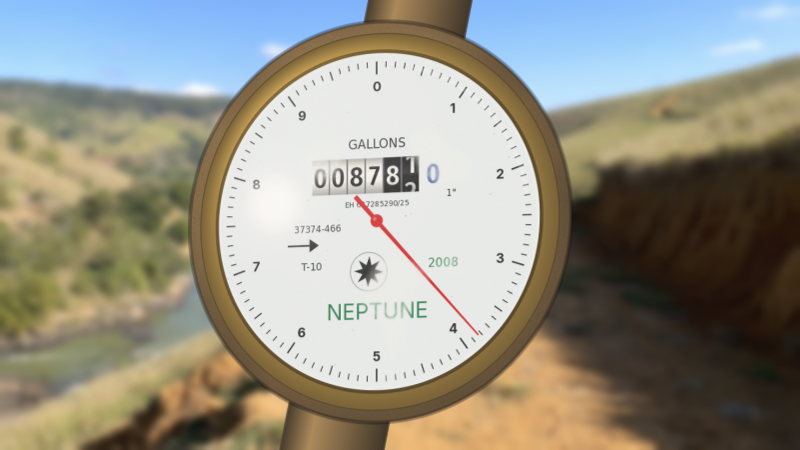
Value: 87813.8gal
